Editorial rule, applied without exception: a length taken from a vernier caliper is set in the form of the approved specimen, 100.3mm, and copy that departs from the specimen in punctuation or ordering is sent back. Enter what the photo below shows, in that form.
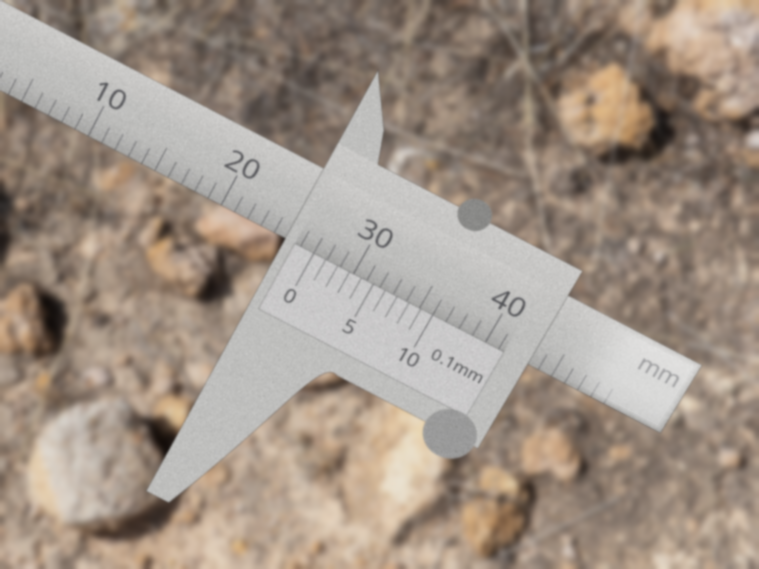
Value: 27.0mm
